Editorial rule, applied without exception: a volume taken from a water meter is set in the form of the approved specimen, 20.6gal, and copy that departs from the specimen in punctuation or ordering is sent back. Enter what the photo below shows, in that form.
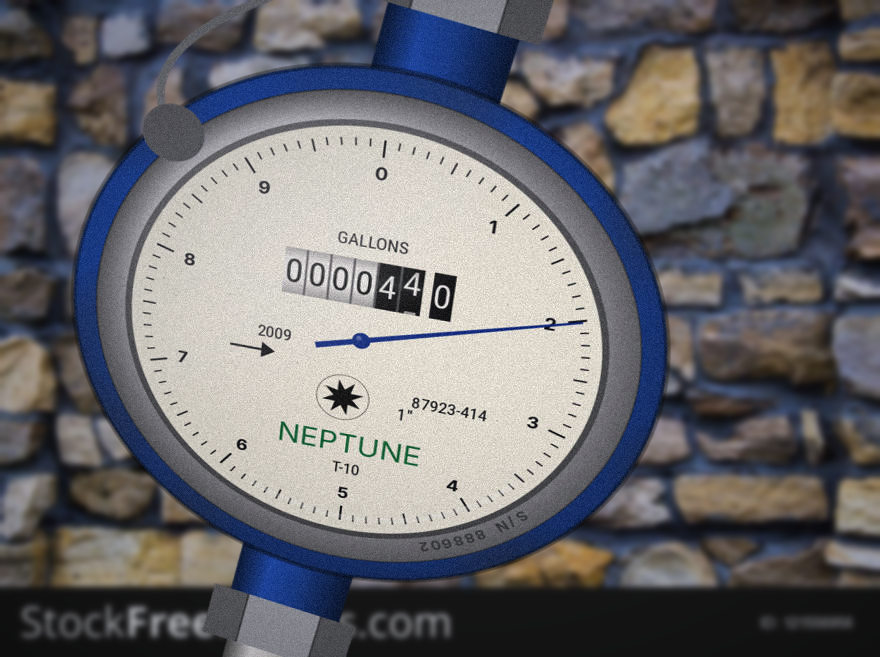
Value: 442.0gal
